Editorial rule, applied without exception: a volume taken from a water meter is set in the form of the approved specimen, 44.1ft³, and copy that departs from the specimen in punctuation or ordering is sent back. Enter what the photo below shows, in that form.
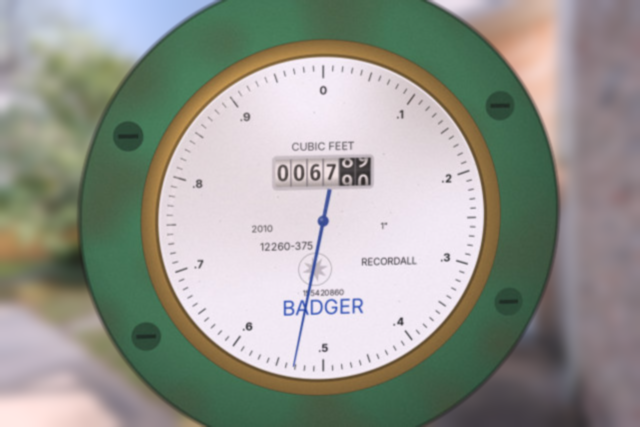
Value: 6789.53ft³
